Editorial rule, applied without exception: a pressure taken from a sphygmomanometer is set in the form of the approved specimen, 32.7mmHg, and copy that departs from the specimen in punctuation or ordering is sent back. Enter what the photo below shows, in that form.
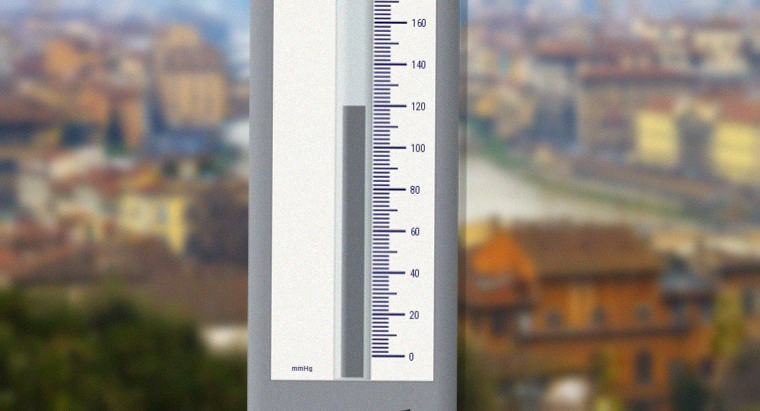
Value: 120mmHg
